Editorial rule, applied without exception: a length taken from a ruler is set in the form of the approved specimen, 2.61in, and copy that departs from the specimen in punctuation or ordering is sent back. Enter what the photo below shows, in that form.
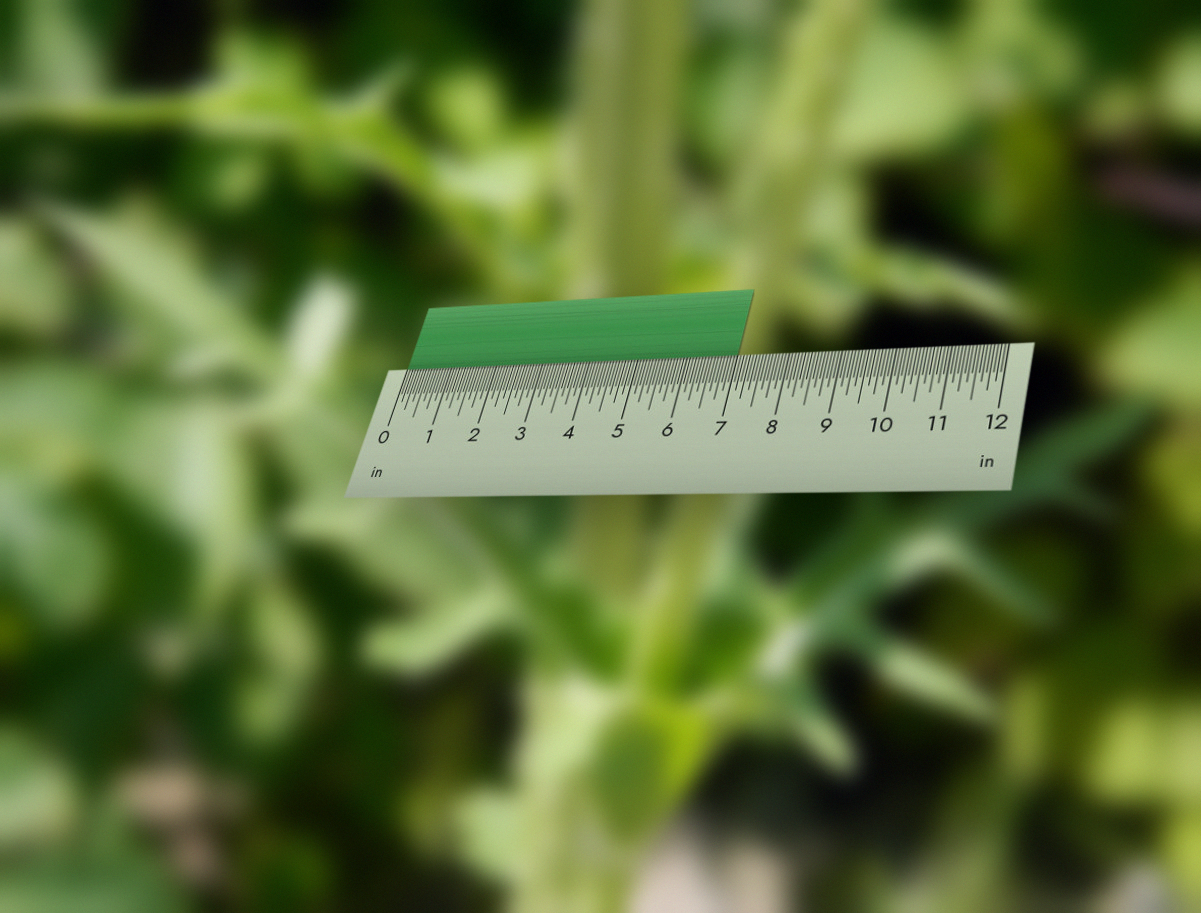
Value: 7in
